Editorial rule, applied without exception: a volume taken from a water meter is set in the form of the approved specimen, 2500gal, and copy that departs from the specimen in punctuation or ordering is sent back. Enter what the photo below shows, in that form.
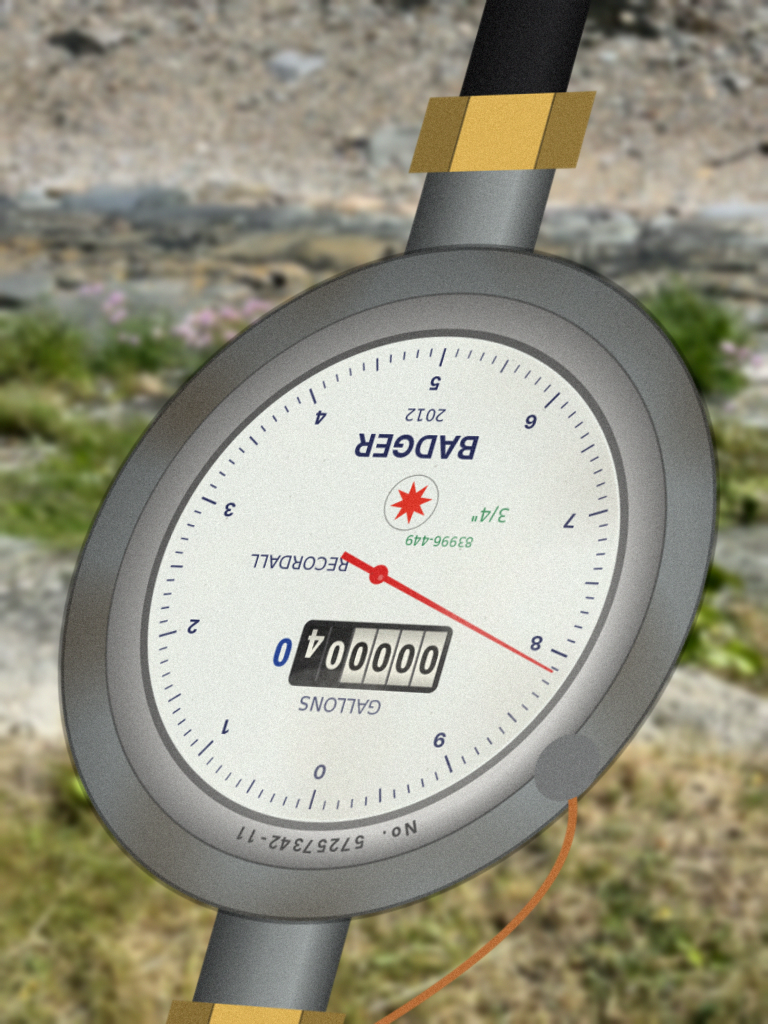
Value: 38.1gal
